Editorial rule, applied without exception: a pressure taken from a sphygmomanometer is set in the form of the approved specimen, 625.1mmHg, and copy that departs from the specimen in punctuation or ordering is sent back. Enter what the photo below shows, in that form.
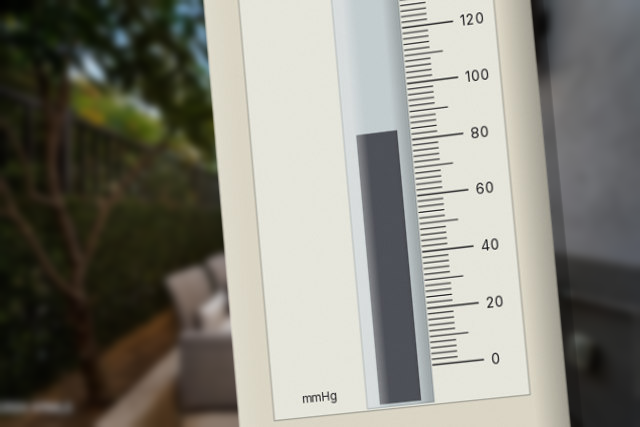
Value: 84mmHg
